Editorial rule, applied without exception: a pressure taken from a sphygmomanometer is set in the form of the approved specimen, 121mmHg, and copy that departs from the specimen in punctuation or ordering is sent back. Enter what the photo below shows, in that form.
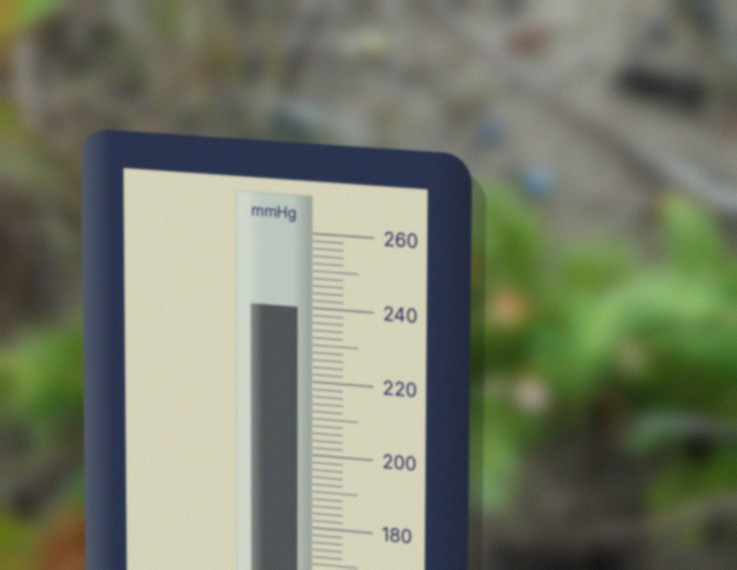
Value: 240mmHg
